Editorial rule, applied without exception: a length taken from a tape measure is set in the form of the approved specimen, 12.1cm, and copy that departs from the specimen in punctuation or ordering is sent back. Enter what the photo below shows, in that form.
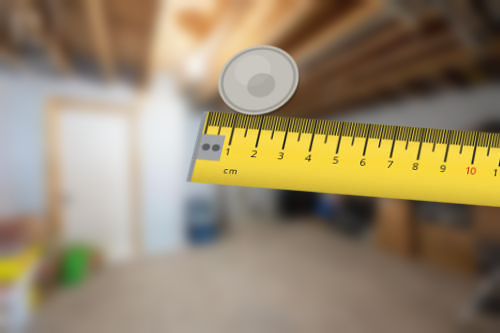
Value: 3cm
